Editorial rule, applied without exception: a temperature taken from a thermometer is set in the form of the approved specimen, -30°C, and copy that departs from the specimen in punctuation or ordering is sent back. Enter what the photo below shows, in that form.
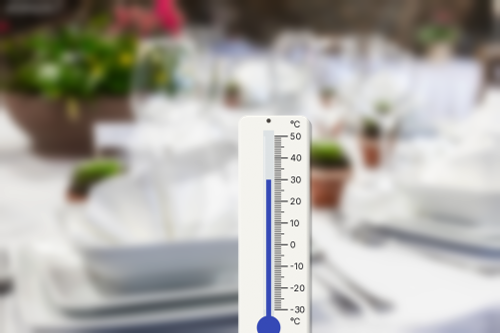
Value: 30°C
